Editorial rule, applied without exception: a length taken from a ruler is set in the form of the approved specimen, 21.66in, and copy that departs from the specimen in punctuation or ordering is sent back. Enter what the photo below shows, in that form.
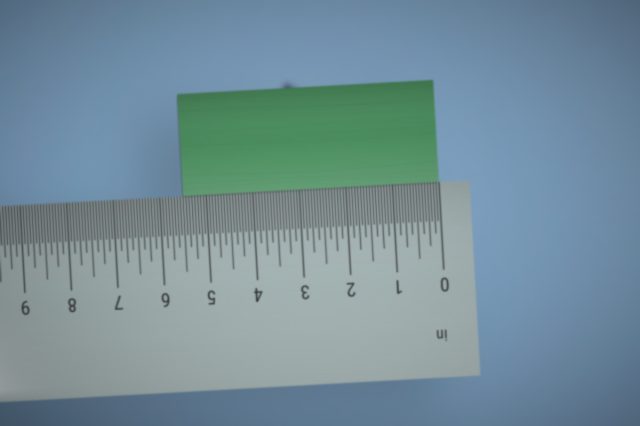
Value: 5.5in
